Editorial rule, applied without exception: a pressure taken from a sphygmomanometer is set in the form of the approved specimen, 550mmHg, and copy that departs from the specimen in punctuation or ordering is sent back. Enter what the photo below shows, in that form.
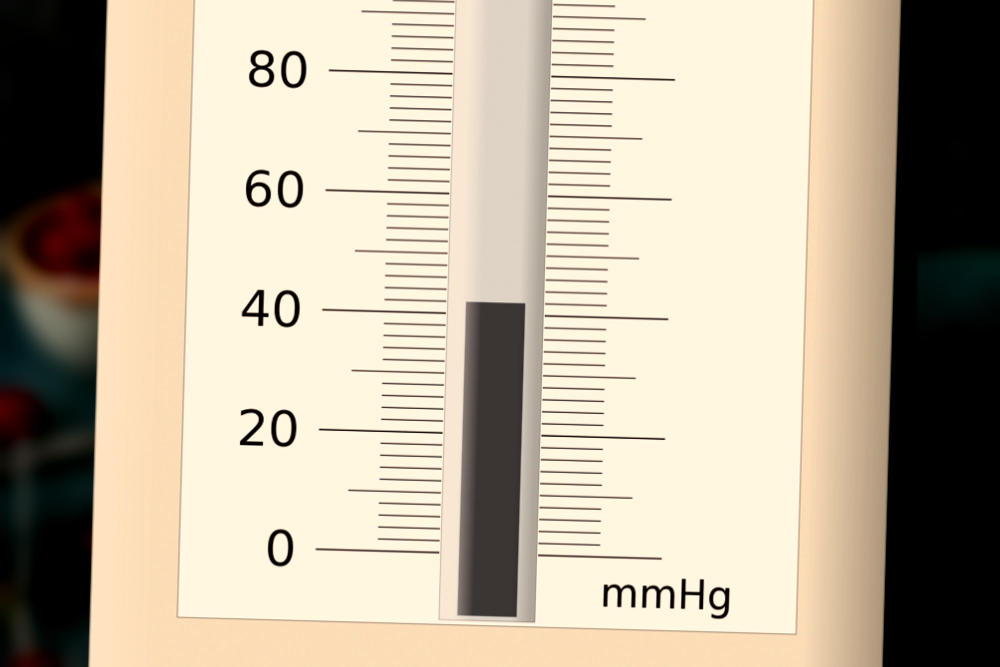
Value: 42mmHg
